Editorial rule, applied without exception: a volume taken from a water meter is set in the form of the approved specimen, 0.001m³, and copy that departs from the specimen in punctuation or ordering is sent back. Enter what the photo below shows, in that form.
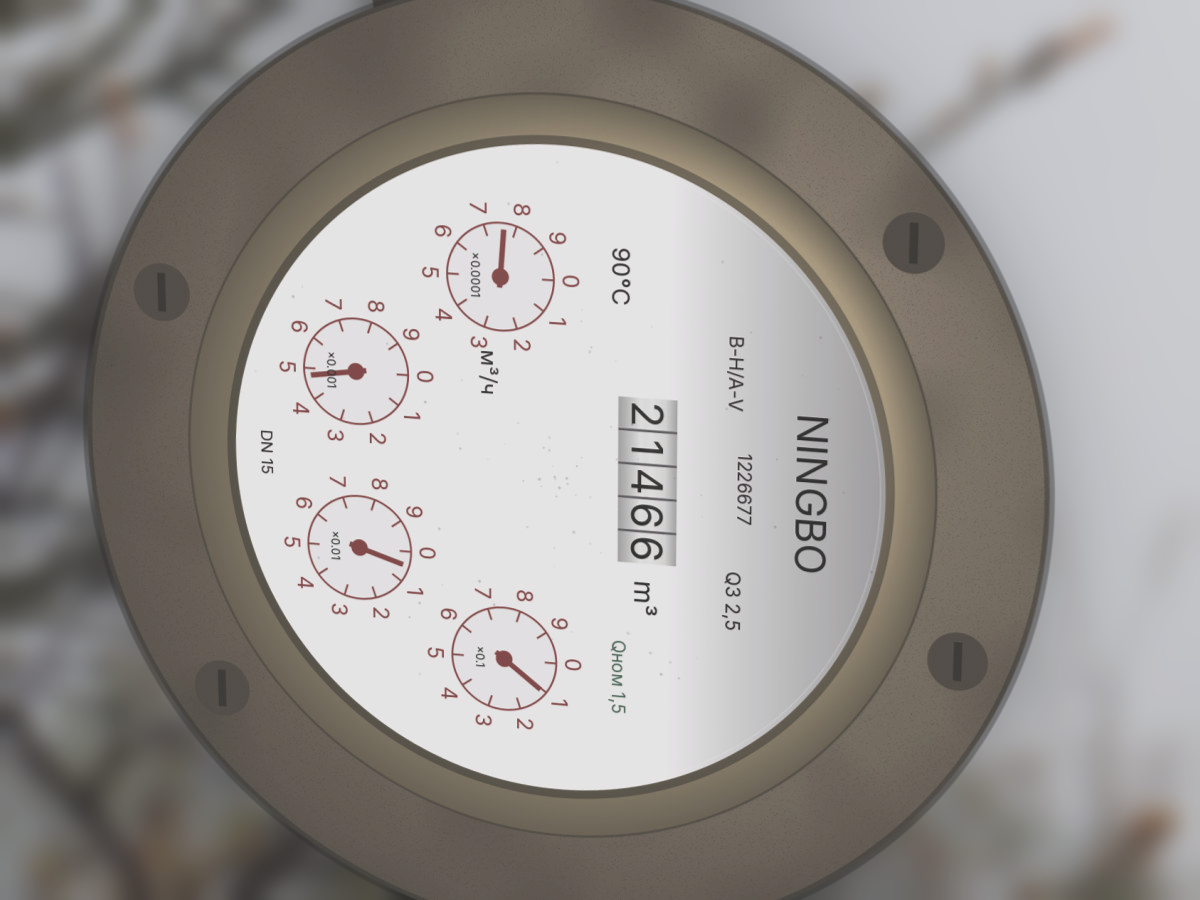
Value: 21466.1047m³
